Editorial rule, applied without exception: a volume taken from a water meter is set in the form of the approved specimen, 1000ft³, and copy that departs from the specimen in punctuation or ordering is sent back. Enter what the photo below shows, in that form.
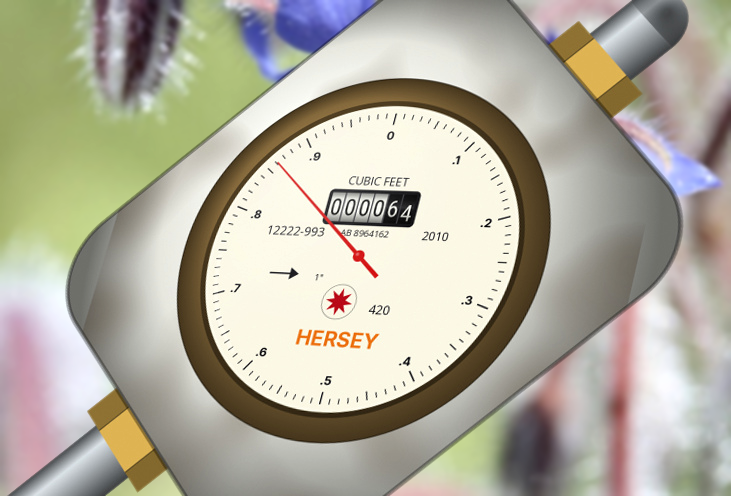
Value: 63.86ft³
